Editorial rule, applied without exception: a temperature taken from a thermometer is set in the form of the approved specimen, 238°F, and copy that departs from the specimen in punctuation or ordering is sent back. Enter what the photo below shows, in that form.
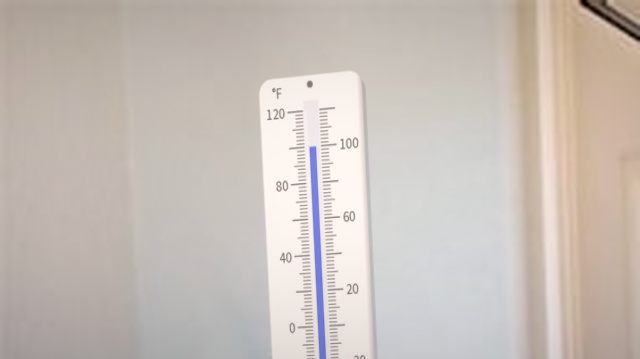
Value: 100°F
